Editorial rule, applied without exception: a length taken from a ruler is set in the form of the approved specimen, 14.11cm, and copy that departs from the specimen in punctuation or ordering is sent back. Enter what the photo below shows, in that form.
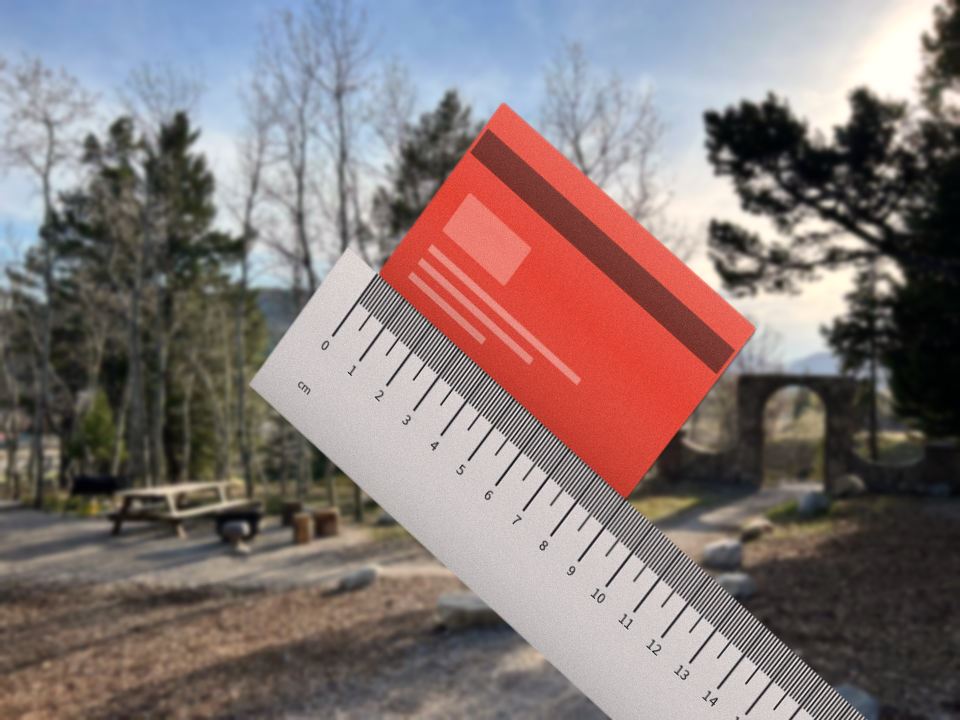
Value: 9cm
